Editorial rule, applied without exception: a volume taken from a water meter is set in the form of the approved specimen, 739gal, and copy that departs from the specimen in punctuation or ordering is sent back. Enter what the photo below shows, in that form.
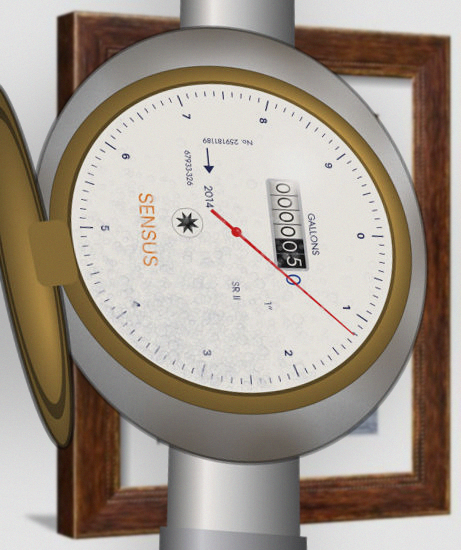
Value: 51.2gal
